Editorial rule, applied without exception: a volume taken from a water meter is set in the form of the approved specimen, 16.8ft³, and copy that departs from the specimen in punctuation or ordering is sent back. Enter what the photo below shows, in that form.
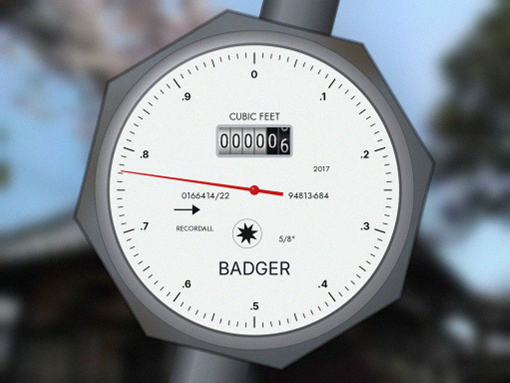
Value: 5.77ft³
